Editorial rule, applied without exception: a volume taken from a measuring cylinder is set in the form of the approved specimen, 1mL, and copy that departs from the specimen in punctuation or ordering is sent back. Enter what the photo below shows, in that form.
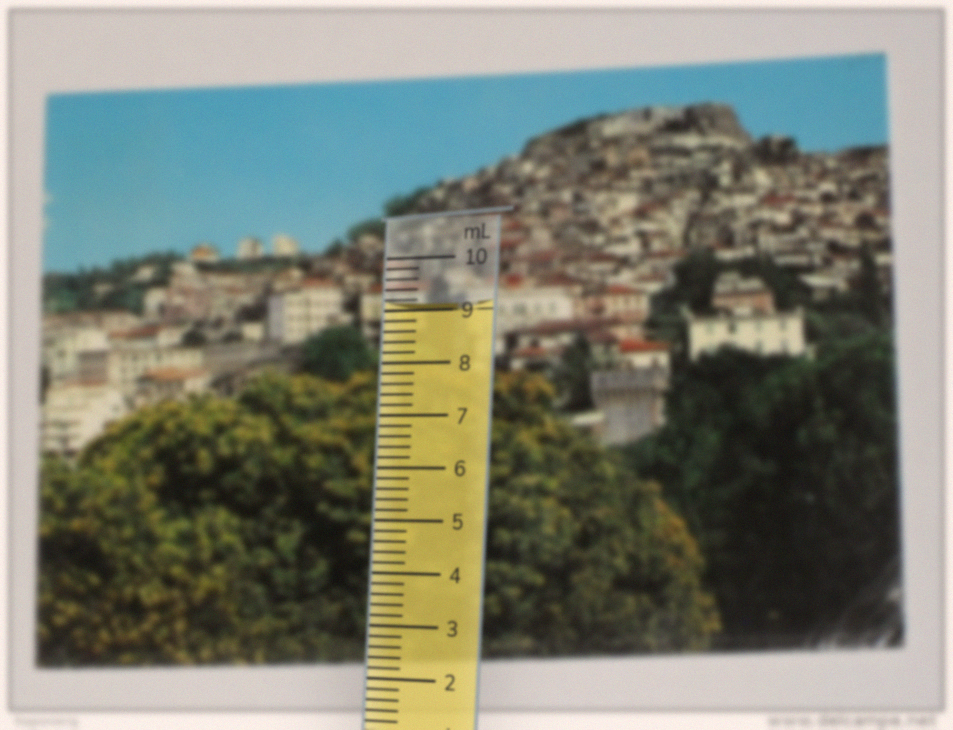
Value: 9mL
